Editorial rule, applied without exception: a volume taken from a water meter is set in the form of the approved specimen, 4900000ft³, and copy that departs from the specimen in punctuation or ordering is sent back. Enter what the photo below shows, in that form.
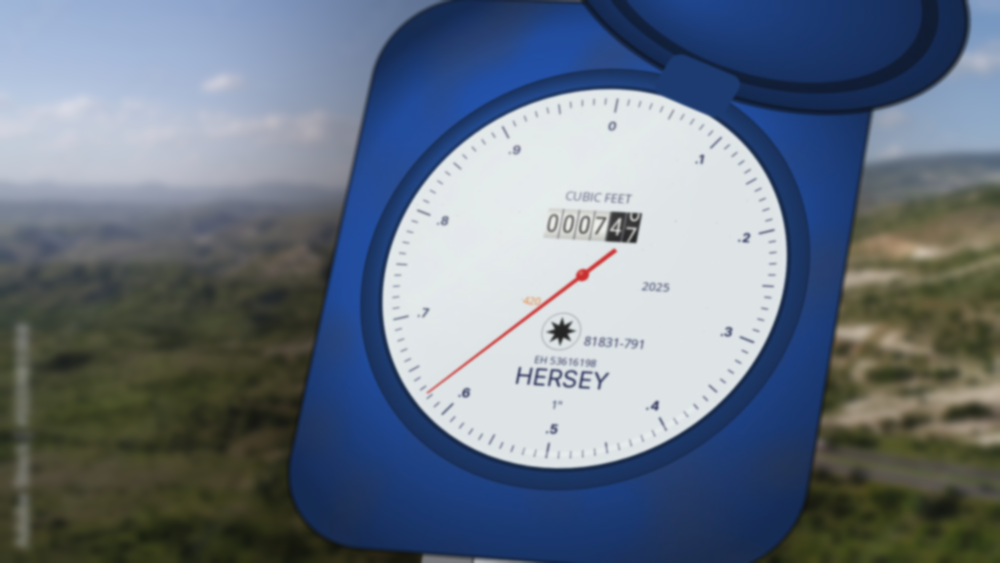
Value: 746.62ft³
